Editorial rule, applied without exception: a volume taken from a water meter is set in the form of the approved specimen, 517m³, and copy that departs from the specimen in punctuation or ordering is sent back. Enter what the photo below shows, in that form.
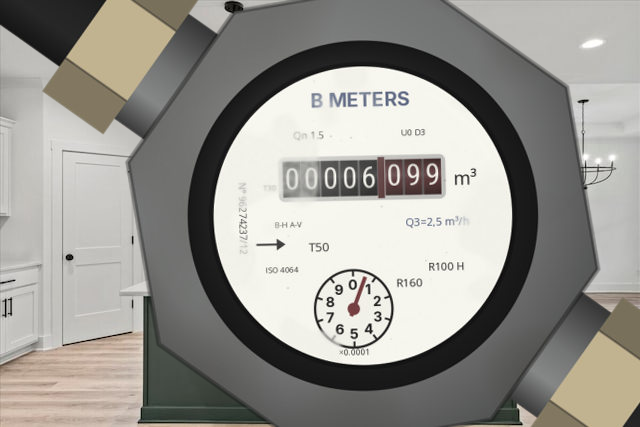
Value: 6.0990m³
